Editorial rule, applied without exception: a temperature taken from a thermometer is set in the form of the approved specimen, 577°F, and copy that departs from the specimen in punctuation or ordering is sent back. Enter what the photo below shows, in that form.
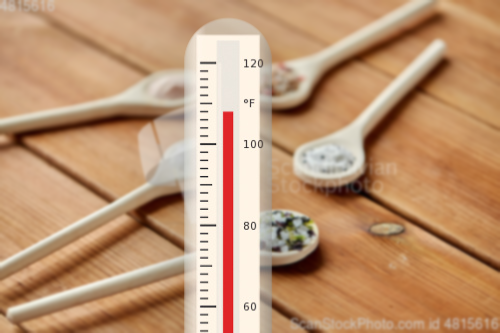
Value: 108°F
